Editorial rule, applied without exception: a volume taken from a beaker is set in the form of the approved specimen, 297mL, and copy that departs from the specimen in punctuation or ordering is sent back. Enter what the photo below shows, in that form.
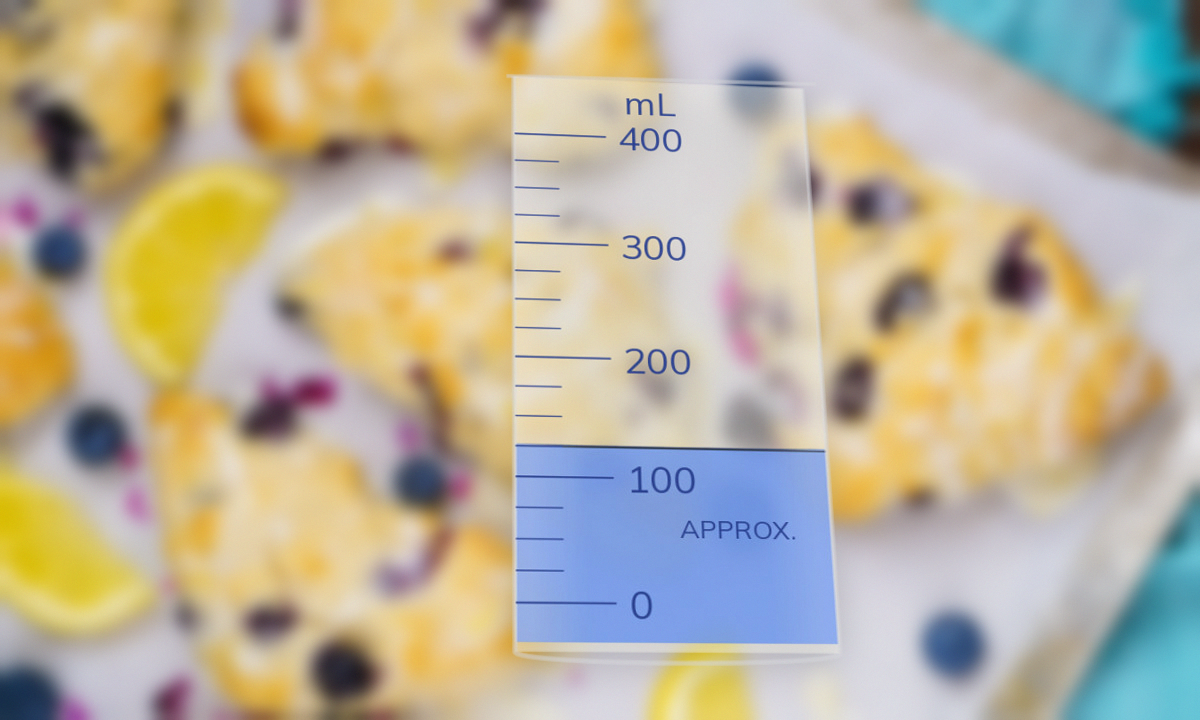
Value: 125mL
